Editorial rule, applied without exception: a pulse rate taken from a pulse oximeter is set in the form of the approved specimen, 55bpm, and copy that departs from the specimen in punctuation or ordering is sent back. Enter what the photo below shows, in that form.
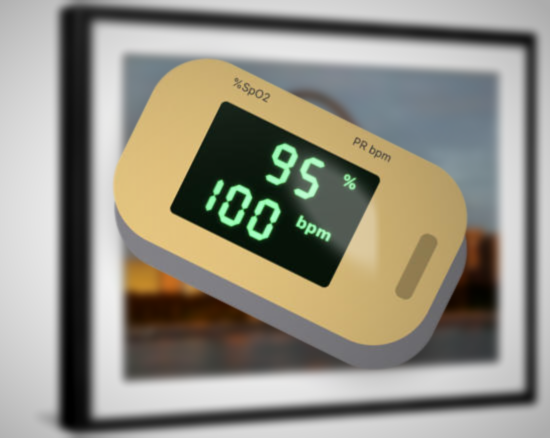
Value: 100bpm
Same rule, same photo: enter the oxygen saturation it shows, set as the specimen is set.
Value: 95%
